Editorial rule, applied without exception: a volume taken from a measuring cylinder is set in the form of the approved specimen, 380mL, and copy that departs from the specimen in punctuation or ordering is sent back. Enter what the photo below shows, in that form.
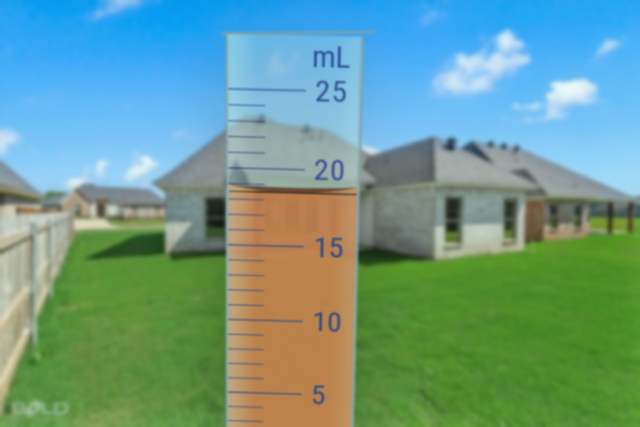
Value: 18.5mL
